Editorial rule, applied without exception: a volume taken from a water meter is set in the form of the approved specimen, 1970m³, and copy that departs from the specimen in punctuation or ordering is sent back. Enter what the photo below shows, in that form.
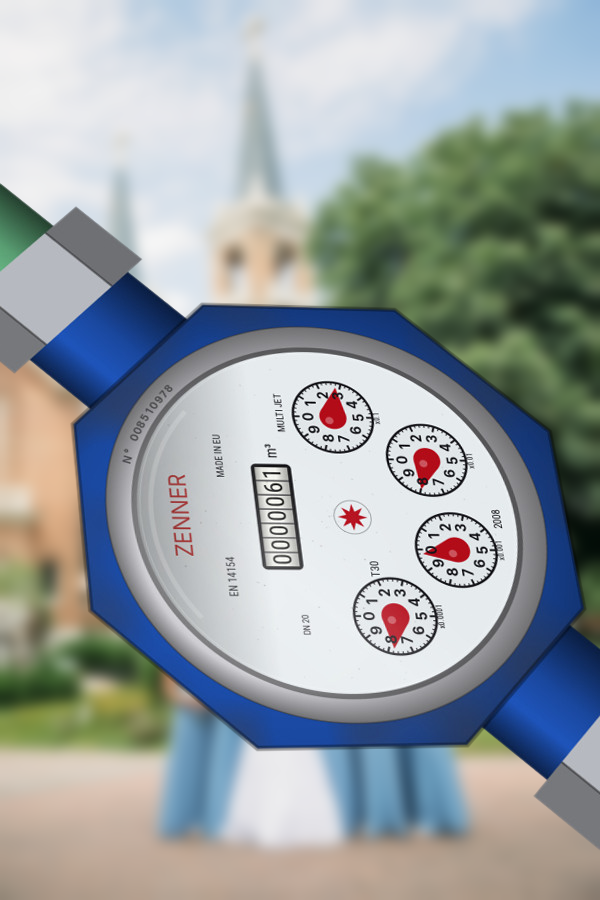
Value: 61.2797m³
